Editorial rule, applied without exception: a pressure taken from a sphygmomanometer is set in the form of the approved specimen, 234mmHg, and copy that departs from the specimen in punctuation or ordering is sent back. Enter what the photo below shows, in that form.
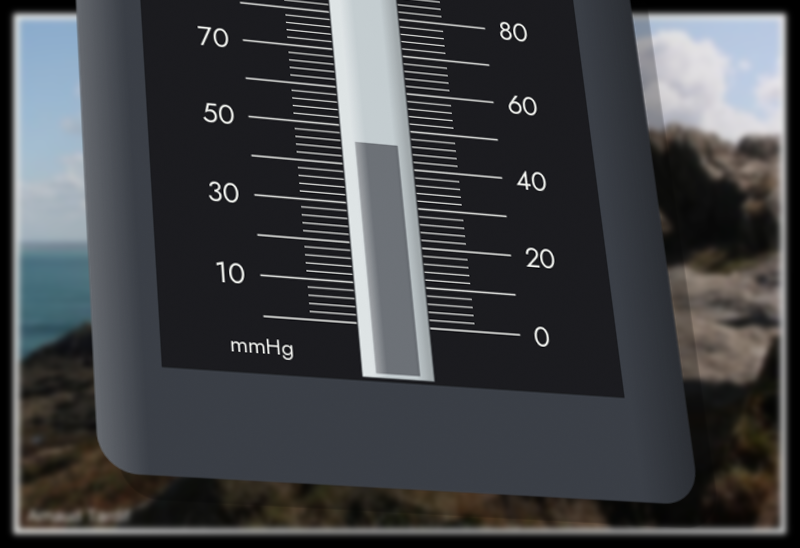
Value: 46mmHg
